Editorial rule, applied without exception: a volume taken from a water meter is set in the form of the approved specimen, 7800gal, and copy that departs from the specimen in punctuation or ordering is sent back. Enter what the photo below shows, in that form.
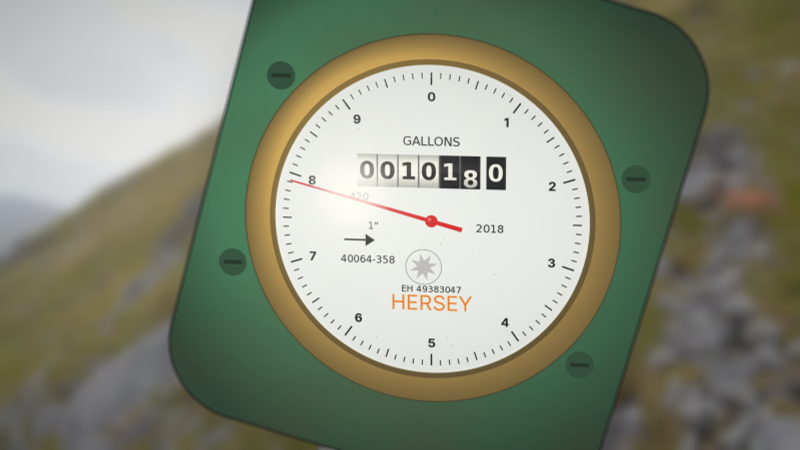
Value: 10177.9gal
